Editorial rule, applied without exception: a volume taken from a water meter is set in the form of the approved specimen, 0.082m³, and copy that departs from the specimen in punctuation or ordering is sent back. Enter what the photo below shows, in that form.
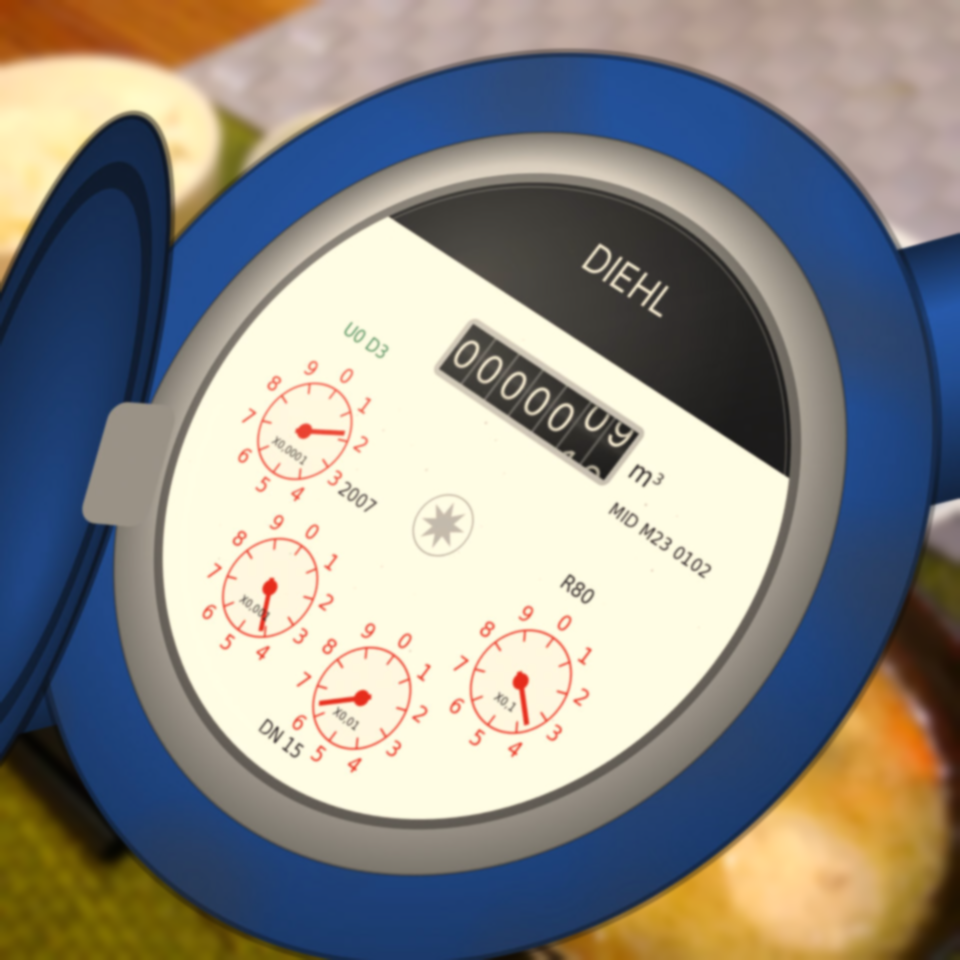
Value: 9.3641m³
